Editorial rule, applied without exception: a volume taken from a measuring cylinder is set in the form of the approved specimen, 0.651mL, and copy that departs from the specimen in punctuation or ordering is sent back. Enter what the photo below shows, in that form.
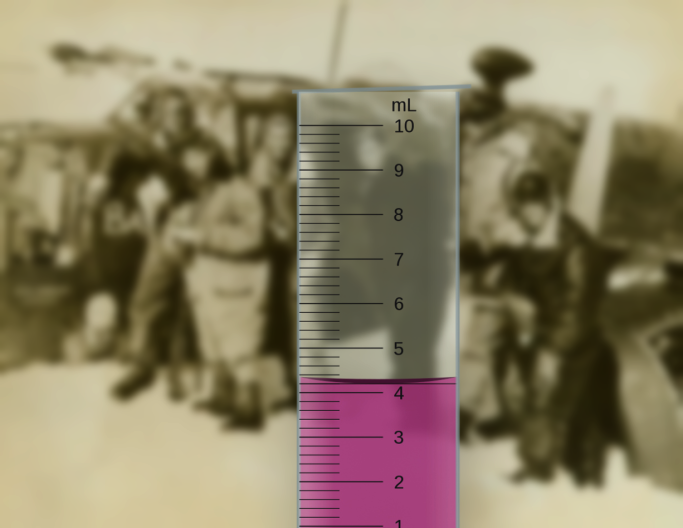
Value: 4.2mL
